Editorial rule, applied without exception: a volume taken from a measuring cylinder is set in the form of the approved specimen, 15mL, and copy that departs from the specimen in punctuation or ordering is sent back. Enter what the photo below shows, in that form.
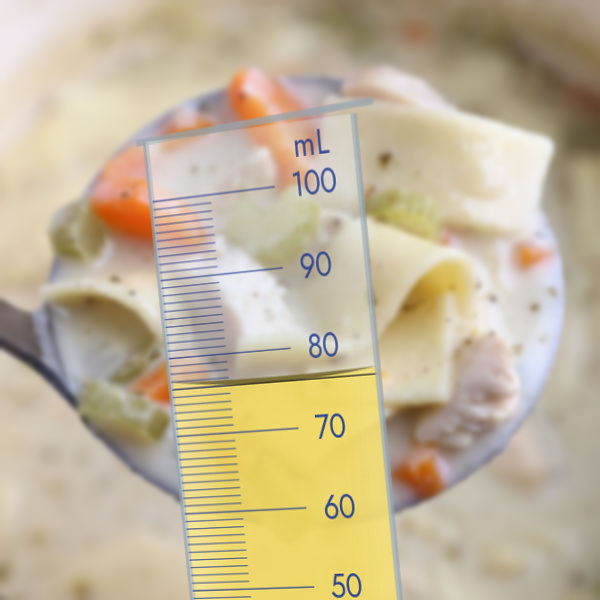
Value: 76mL
